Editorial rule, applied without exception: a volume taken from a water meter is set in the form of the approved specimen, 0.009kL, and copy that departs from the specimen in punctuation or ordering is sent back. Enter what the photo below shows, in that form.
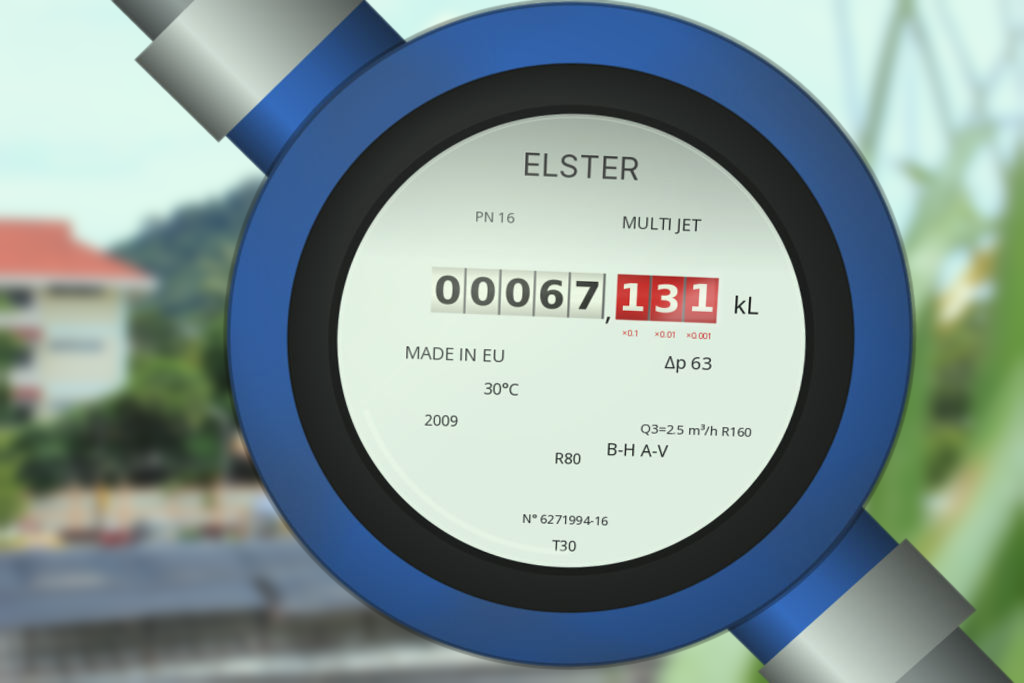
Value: 67.131kL
